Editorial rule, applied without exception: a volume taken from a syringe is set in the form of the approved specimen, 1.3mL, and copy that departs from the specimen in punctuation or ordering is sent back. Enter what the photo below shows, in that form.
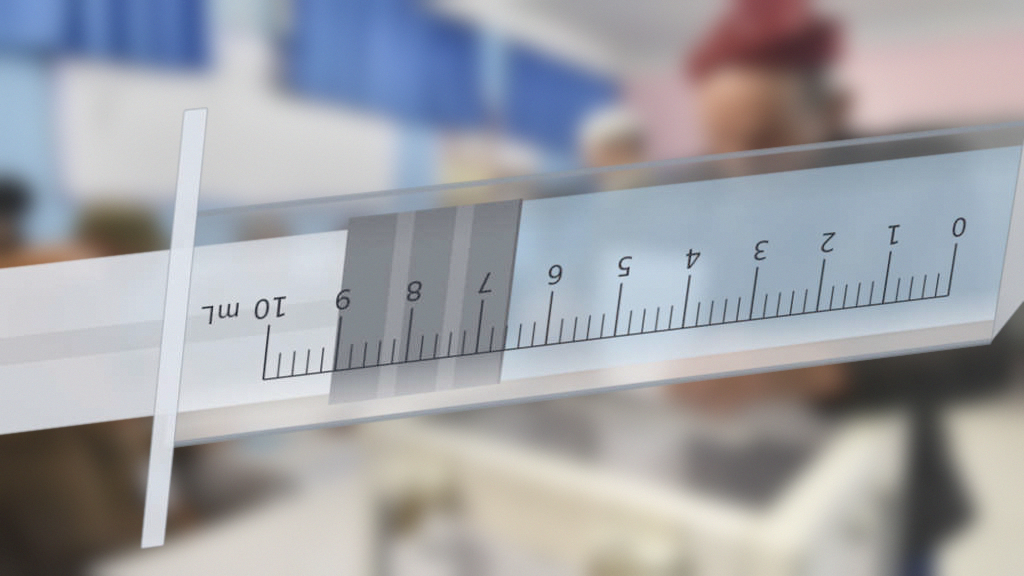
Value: 6.6mL
